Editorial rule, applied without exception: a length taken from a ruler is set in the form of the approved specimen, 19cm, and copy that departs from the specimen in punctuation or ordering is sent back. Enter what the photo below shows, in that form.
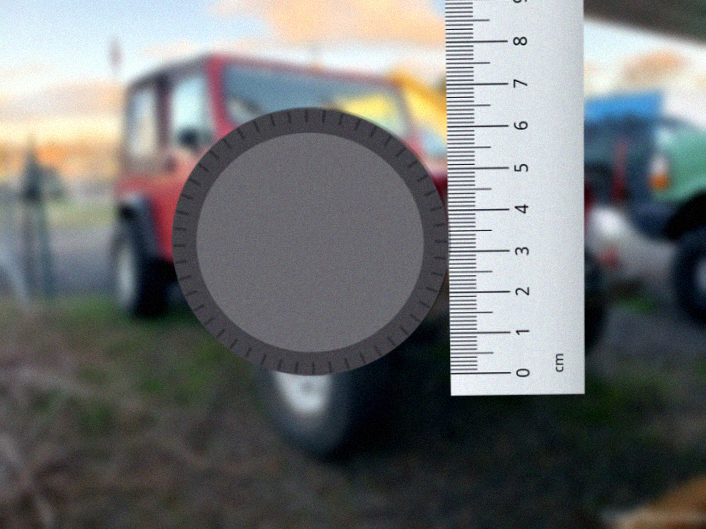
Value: 6.5cm
